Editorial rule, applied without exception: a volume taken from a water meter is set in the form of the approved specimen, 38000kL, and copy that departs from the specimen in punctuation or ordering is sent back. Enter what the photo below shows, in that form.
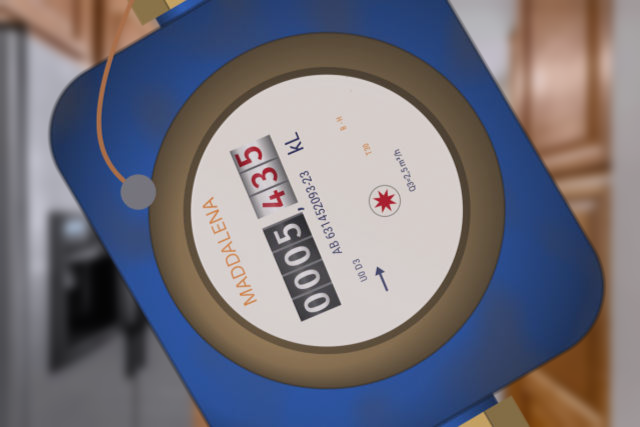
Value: 5.435kL
